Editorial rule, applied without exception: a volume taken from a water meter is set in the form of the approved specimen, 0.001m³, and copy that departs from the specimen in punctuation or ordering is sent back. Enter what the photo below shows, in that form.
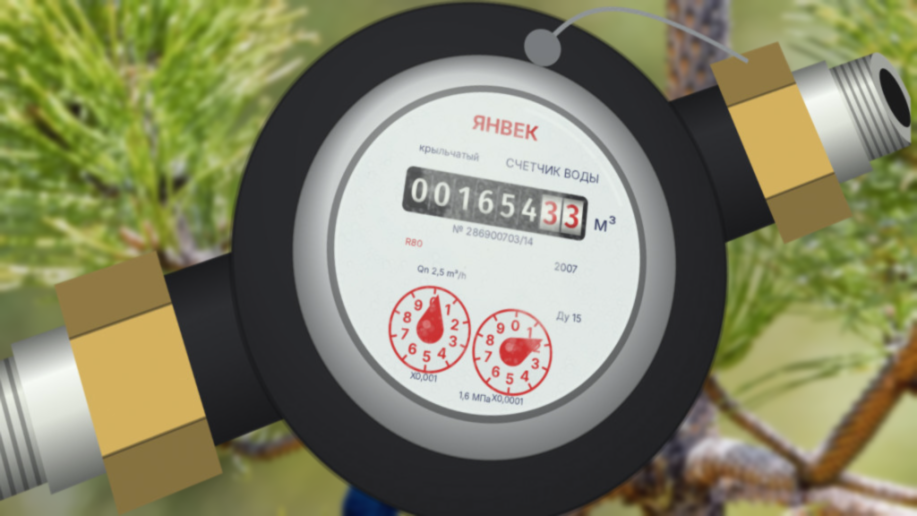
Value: 1654.3301m³
